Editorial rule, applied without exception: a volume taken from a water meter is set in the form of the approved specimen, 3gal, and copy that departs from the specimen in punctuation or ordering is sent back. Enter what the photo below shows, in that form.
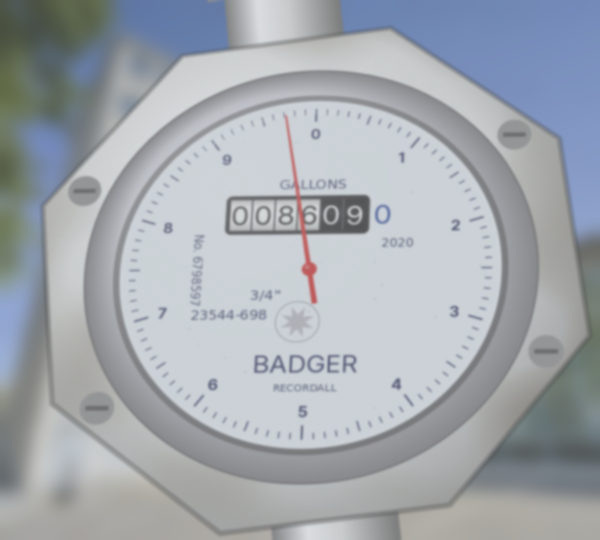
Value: 86089.7gal
